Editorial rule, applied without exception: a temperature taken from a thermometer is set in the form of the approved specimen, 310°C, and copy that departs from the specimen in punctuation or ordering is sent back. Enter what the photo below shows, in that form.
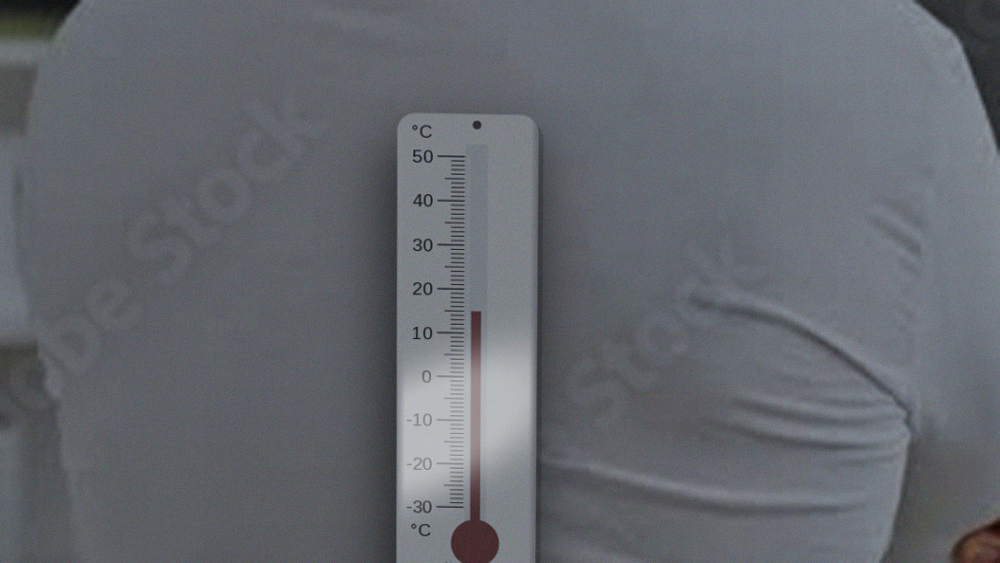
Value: 15°C
